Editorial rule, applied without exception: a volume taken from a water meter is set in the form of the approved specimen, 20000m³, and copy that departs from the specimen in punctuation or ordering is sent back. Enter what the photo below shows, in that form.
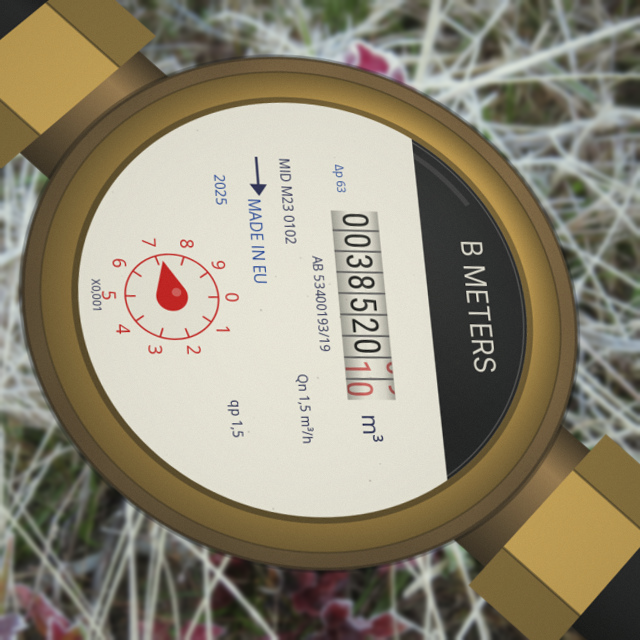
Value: 38520.097m³
